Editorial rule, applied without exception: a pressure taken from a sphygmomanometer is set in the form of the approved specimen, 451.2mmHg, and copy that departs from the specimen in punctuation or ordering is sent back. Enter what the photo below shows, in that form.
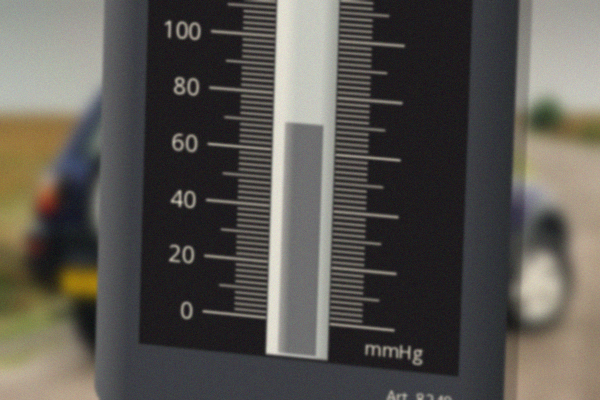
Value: 70mmHg
